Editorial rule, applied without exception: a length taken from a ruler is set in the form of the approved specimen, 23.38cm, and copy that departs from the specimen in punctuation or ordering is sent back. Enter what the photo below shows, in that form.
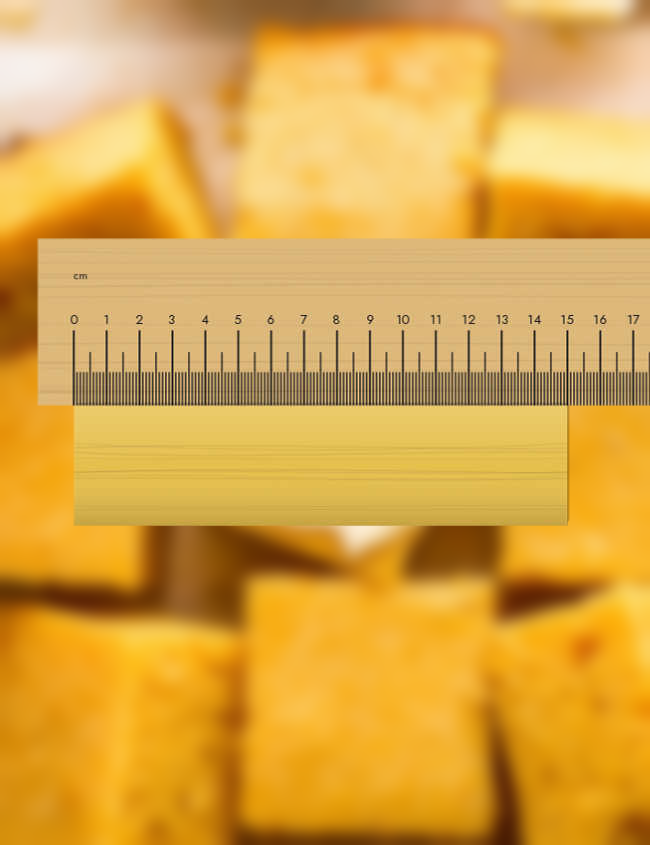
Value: 15cm
